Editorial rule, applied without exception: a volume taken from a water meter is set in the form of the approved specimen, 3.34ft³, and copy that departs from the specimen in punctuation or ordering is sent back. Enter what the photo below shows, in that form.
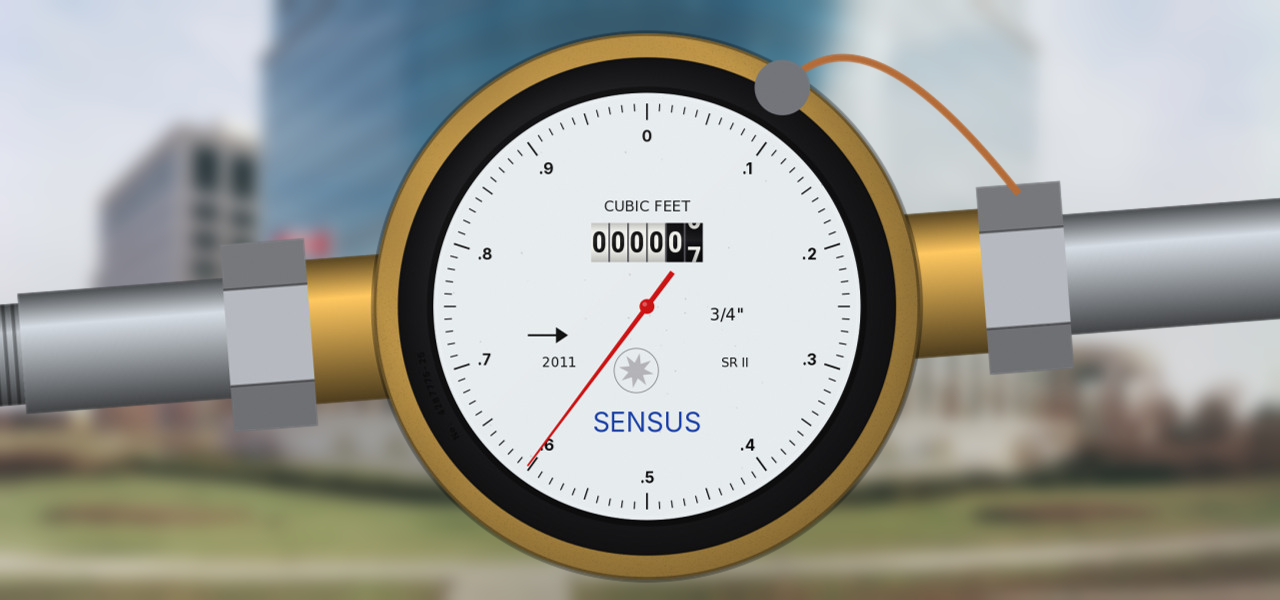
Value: 6.60ft³
